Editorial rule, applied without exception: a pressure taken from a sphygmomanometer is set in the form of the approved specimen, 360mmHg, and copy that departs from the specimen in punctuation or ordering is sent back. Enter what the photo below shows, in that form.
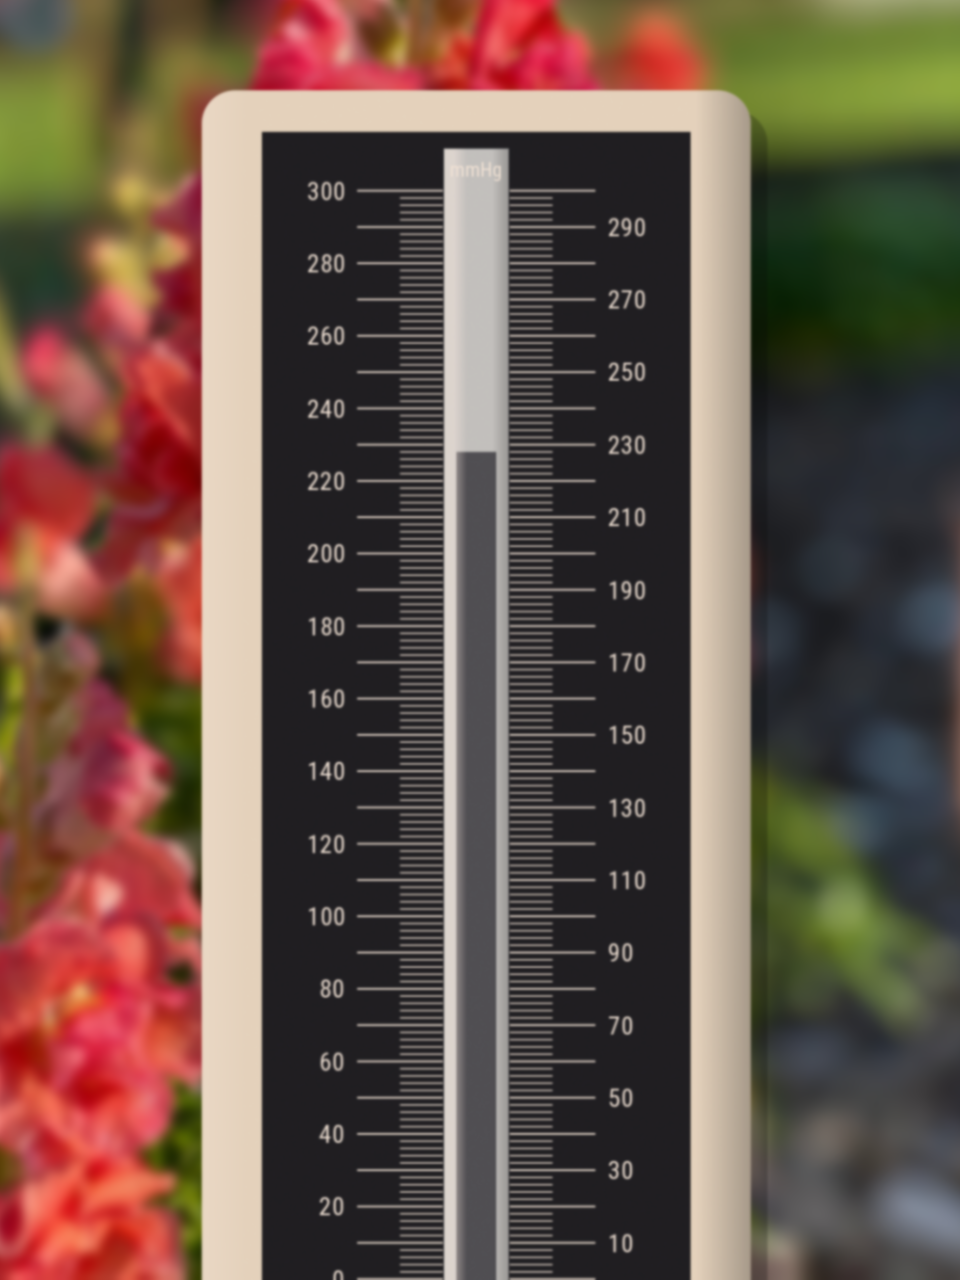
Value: 228mmHg
